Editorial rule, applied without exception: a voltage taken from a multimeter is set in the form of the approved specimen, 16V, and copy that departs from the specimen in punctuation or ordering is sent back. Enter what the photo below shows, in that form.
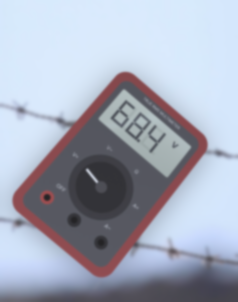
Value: 68.4V
